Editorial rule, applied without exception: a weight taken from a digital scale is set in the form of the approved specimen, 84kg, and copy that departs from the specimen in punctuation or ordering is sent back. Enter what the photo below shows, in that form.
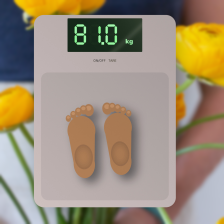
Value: 81.0kg
